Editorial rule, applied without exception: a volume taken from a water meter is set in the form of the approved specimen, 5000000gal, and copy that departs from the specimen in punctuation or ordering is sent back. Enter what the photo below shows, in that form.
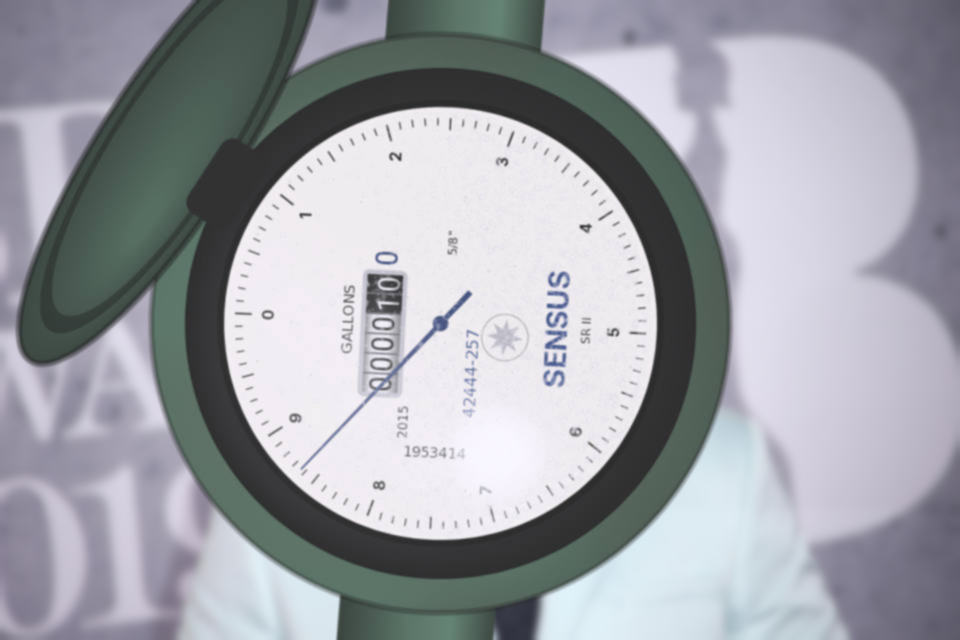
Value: 98.6gal
